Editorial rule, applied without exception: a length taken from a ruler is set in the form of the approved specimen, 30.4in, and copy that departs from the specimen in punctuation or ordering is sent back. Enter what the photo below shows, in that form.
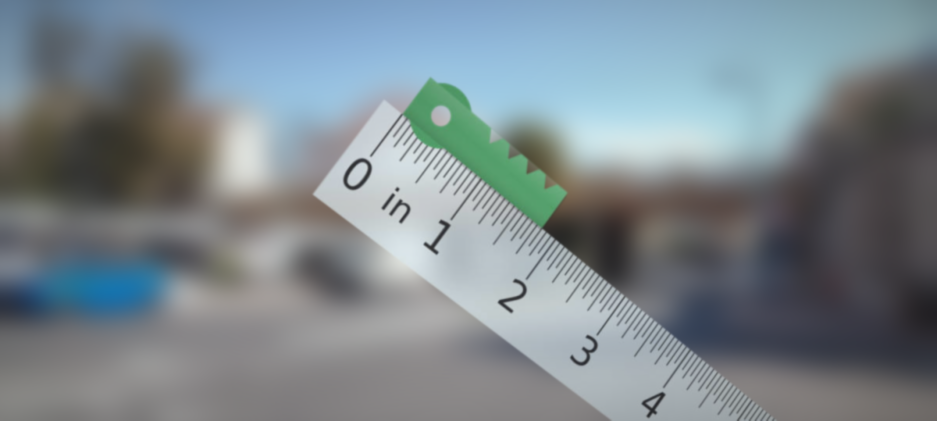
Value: 1.8125in
